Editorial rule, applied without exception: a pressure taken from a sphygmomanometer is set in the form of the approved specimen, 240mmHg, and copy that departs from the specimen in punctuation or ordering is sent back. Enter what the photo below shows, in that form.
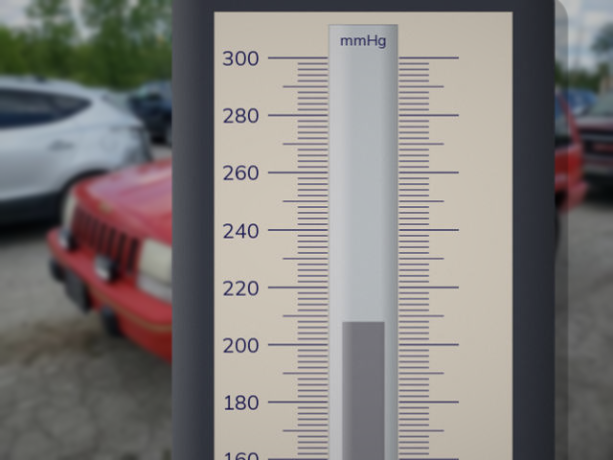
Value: 208mmHg
